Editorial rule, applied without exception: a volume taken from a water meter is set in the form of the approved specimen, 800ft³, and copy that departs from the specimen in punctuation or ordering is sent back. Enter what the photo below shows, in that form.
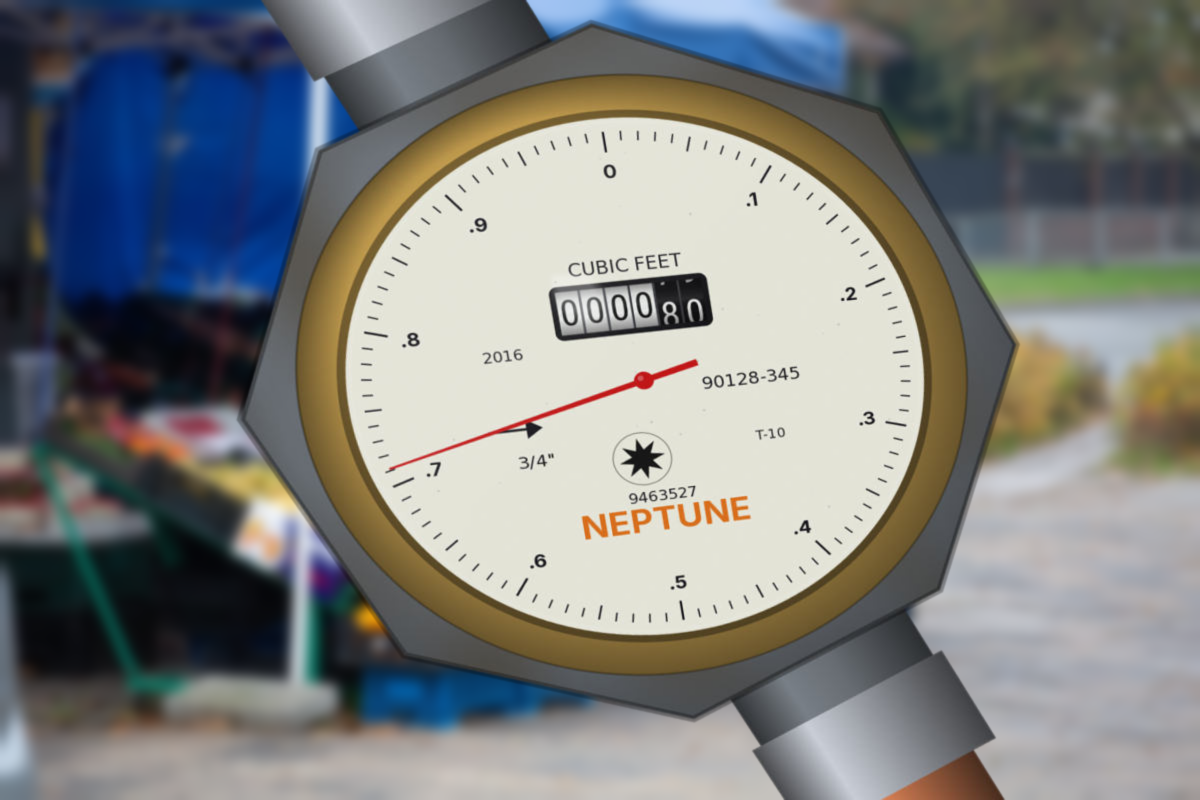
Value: 79.71ft³
